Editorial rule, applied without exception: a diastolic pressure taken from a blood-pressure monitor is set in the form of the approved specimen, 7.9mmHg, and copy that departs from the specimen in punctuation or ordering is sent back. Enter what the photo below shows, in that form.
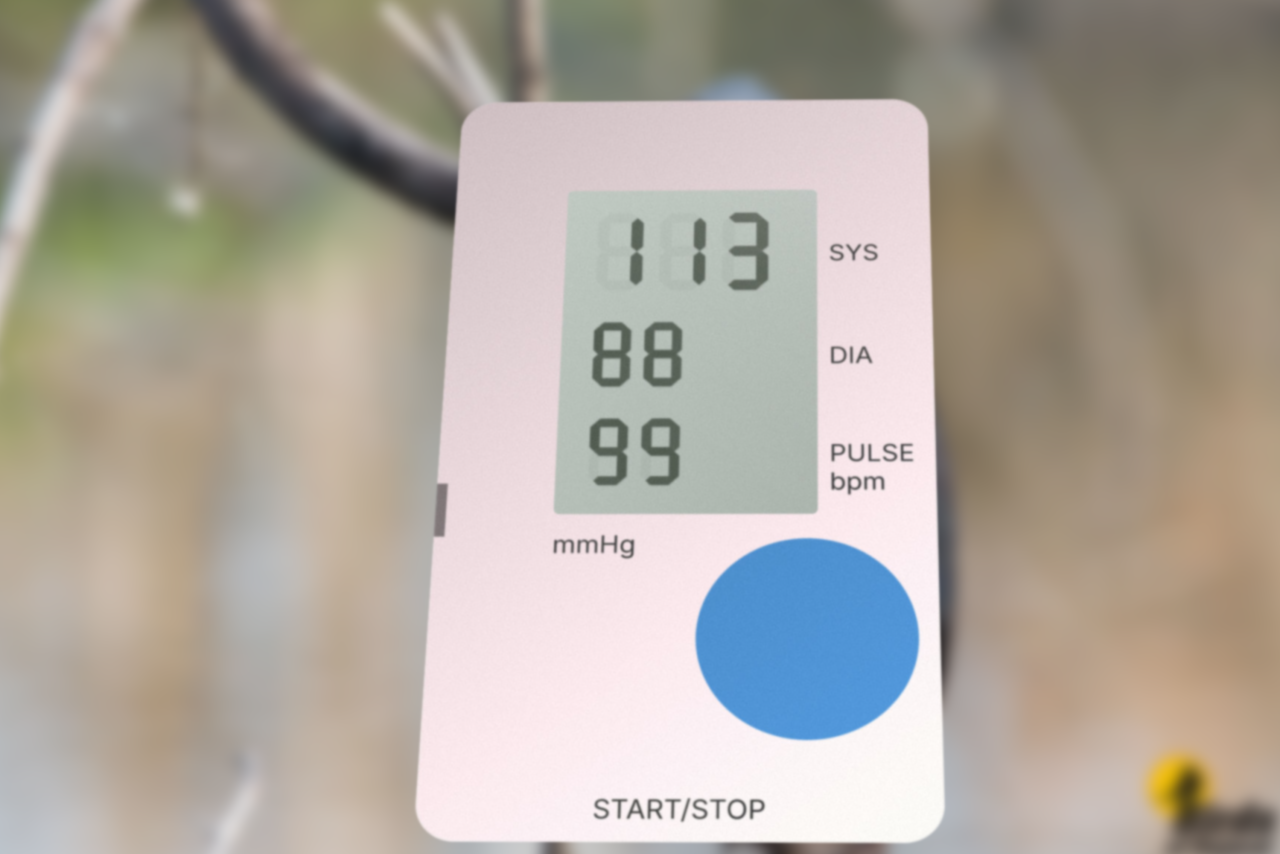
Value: 88mmHg
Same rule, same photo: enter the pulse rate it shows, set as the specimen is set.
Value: 99bpm
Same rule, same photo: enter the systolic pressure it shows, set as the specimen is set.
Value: 113mmHg
